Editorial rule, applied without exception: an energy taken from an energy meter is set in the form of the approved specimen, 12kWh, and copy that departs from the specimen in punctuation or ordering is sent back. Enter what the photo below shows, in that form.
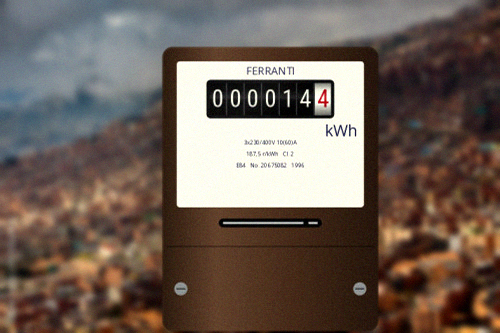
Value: 14.4kWh
